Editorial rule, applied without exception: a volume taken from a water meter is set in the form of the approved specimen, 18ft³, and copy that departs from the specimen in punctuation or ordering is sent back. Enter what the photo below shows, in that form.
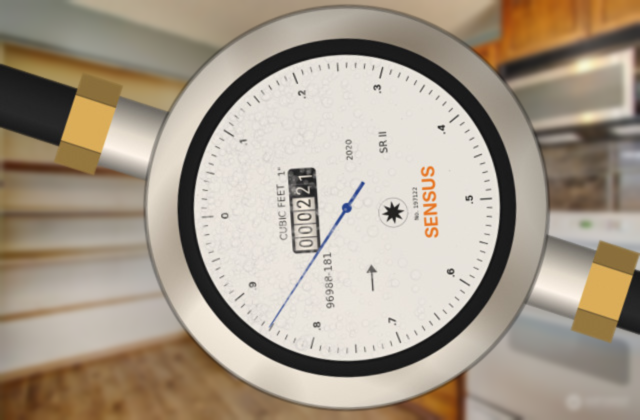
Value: 220.85ft³
